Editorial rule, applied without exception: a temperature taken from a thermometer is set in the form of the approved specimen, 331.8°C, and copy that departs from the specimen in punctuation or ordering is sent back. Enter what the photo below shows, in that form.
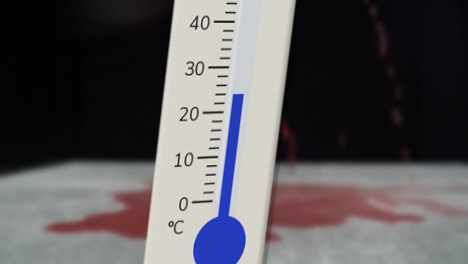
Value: 24°C
